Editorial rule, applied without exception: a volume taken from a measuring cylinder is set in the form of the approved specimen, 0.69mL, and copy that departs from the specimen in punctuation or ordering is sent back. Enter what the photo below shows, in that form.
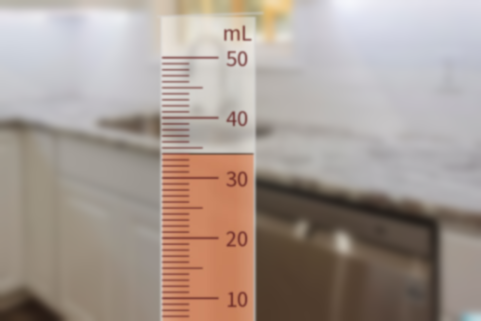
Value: 34mL
